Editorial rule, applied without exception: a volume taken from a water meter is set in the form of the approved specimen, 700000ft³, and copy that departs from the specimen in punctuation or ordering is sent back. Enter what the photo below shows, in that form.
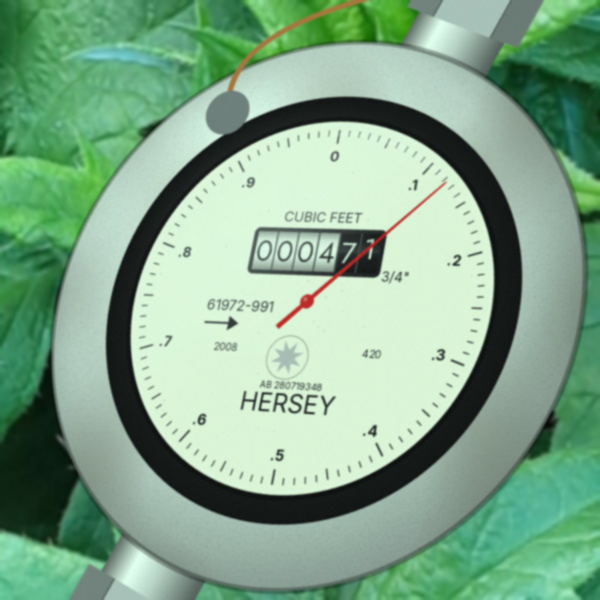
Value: 471.12ft³
